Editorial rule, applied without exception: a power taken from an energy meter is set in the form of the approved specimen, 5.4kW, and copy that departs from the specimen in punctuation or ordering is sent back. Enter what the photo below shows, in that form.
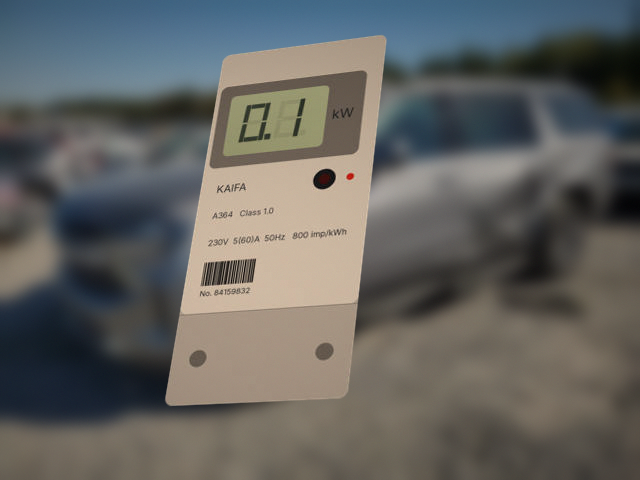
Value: 0.1kW
